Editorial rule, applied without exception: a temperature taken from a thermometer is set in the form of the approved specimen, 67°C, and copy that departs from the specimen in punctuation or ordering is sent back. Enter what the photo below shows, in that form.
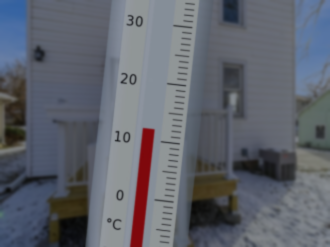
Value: 12°C
